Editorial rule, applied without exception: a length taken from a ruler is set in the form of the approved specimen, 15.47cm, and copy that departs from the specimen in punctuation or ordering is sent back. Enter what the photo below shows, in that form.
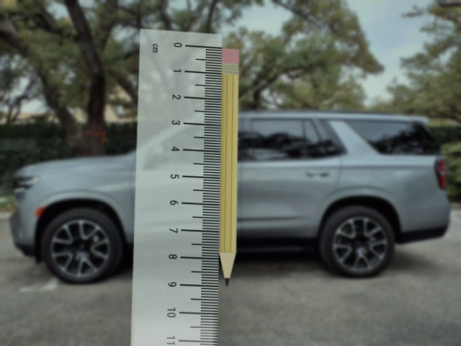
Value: 9cm
